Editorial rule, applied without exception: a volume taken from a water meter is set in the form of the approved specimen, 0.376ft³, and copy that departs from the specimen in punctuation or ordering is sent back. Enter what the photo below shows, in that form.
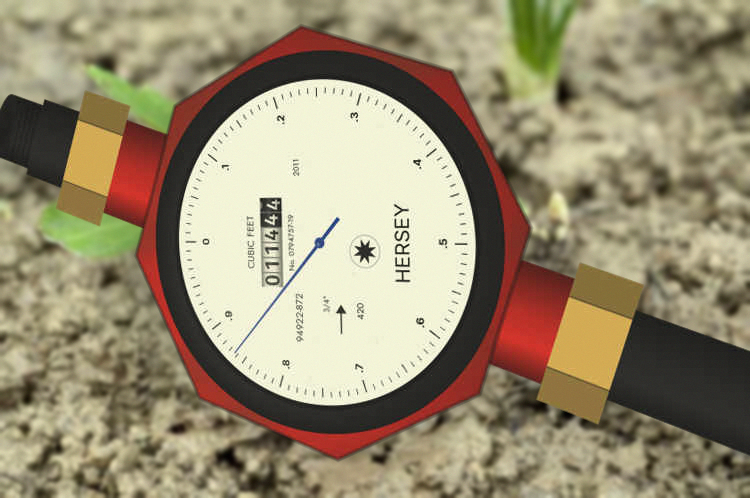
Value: 11443.86ft³
